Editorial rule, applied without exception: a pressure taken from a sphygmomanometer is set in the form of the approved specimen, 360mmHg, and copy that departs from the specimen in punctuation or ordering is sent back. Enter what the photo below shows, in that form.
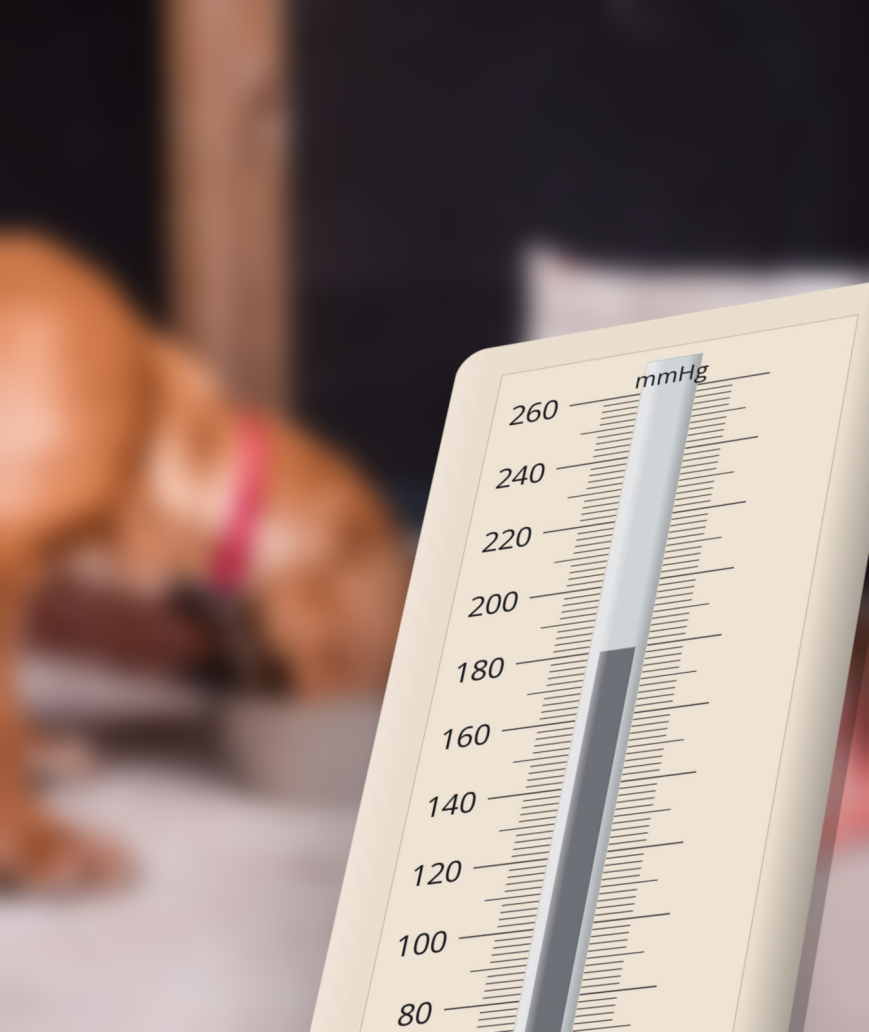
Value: 180mmHg
